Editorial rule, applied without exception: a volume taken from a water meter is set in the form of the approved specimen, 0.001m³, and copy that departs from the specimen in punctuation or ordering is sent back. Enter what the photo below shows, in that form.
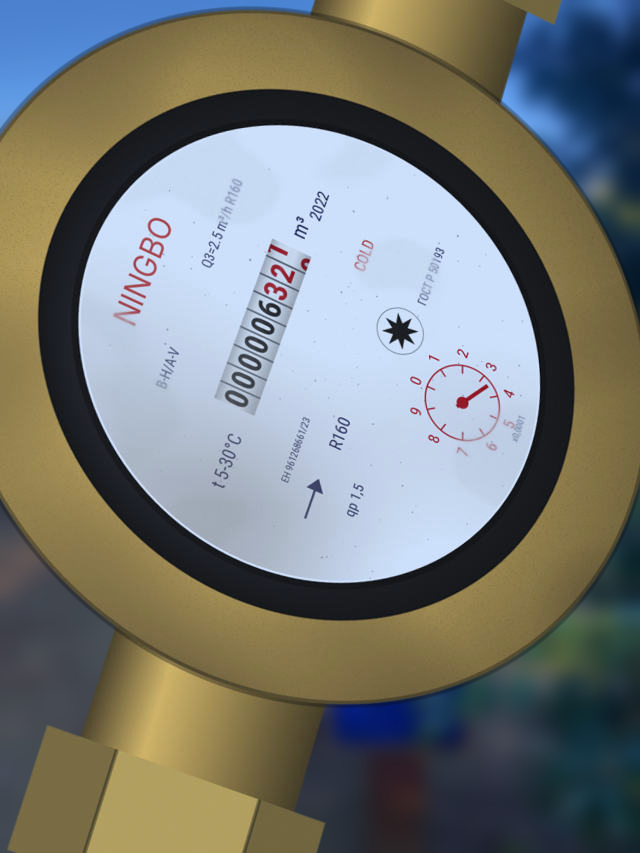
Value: 6.3213m³
